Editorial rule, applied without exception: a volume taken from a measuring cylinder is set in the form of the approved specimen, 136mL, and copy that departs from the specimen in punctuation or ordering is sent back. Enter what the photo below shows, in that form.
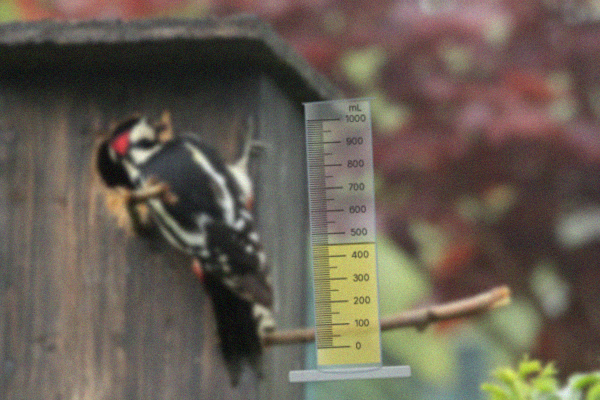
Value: 450mL
